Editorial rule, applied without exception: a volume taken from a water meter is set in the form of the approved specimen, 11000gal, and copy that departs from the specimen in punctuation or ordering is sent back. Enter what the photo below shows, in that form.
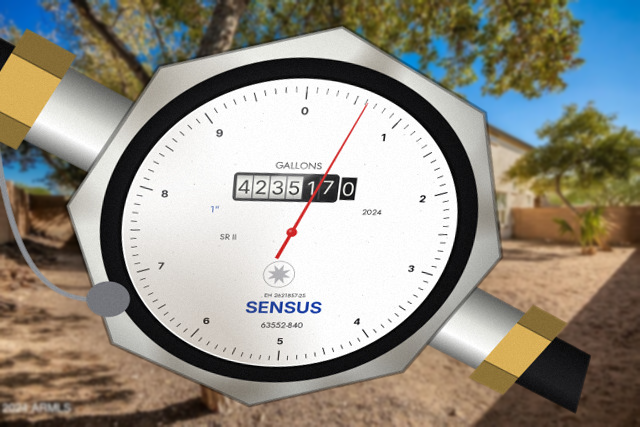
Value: 4235170.6gal
